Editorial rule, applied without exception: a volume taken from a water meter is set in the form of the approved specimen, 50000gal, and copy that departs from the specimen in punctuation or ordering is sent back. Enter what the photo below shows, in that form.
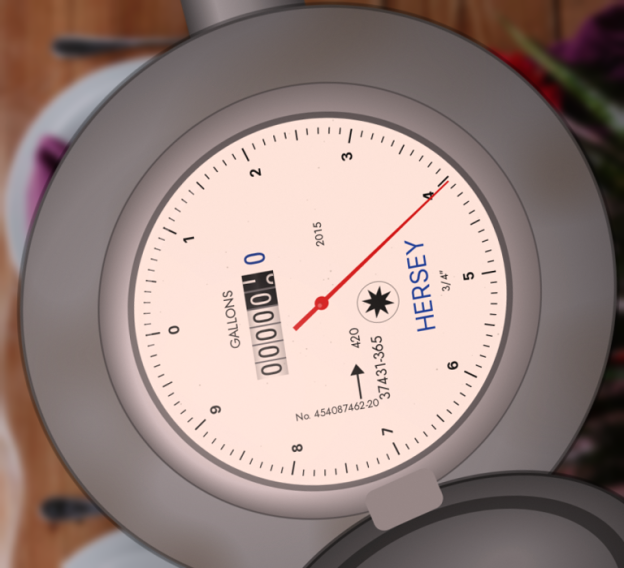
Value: 14.0gal
